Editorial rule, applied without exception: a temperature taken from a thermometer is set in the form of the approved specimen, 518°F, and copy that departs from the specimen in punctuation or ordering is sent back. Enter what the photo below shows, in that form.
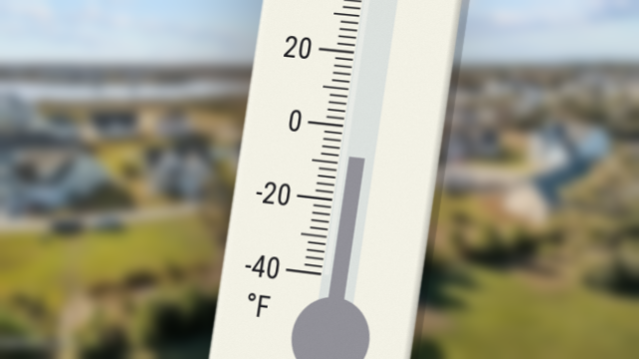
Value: -8°F
